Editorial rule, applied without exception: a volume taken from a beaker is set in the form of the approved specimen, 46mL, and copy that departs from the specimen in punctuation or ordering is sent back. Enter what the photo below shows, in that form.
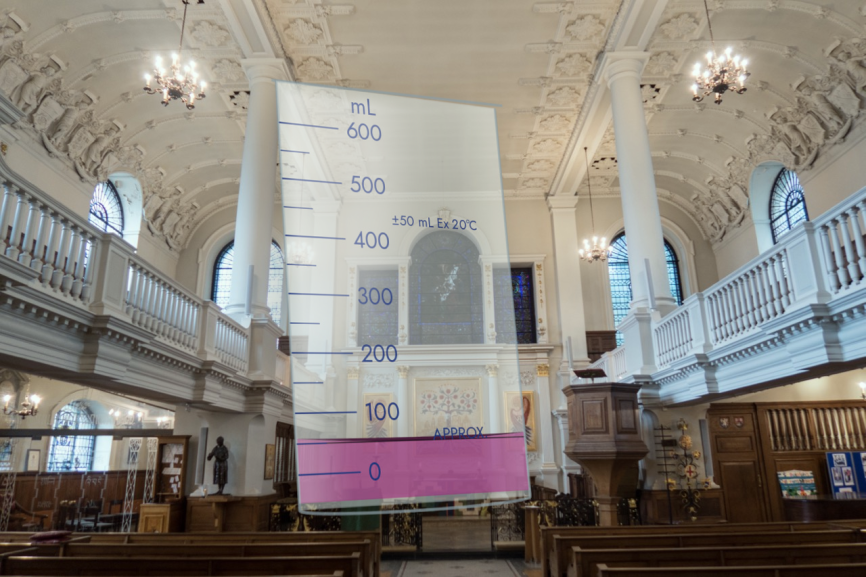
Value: 50mL
